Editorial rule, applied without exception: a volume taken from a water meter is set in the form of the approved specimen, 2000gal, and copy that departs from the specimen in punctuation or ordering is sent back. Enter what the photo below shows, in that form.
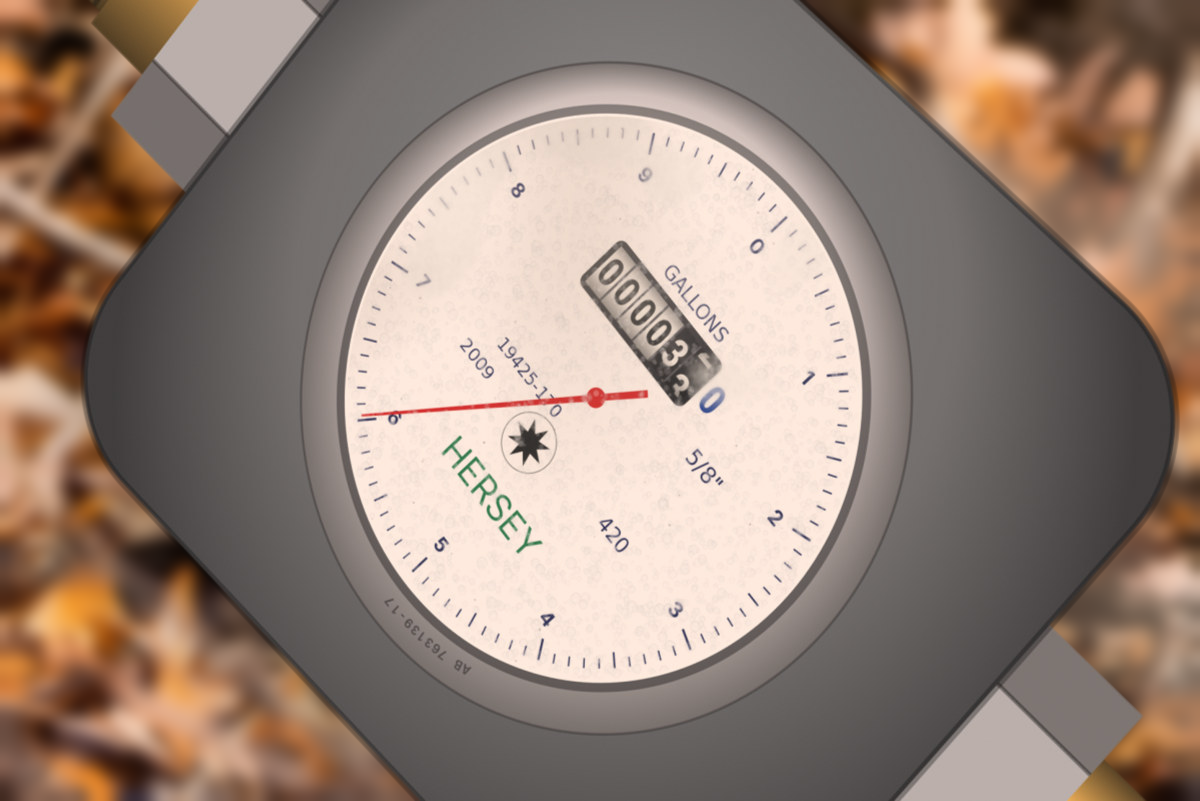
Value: 326.0gal
